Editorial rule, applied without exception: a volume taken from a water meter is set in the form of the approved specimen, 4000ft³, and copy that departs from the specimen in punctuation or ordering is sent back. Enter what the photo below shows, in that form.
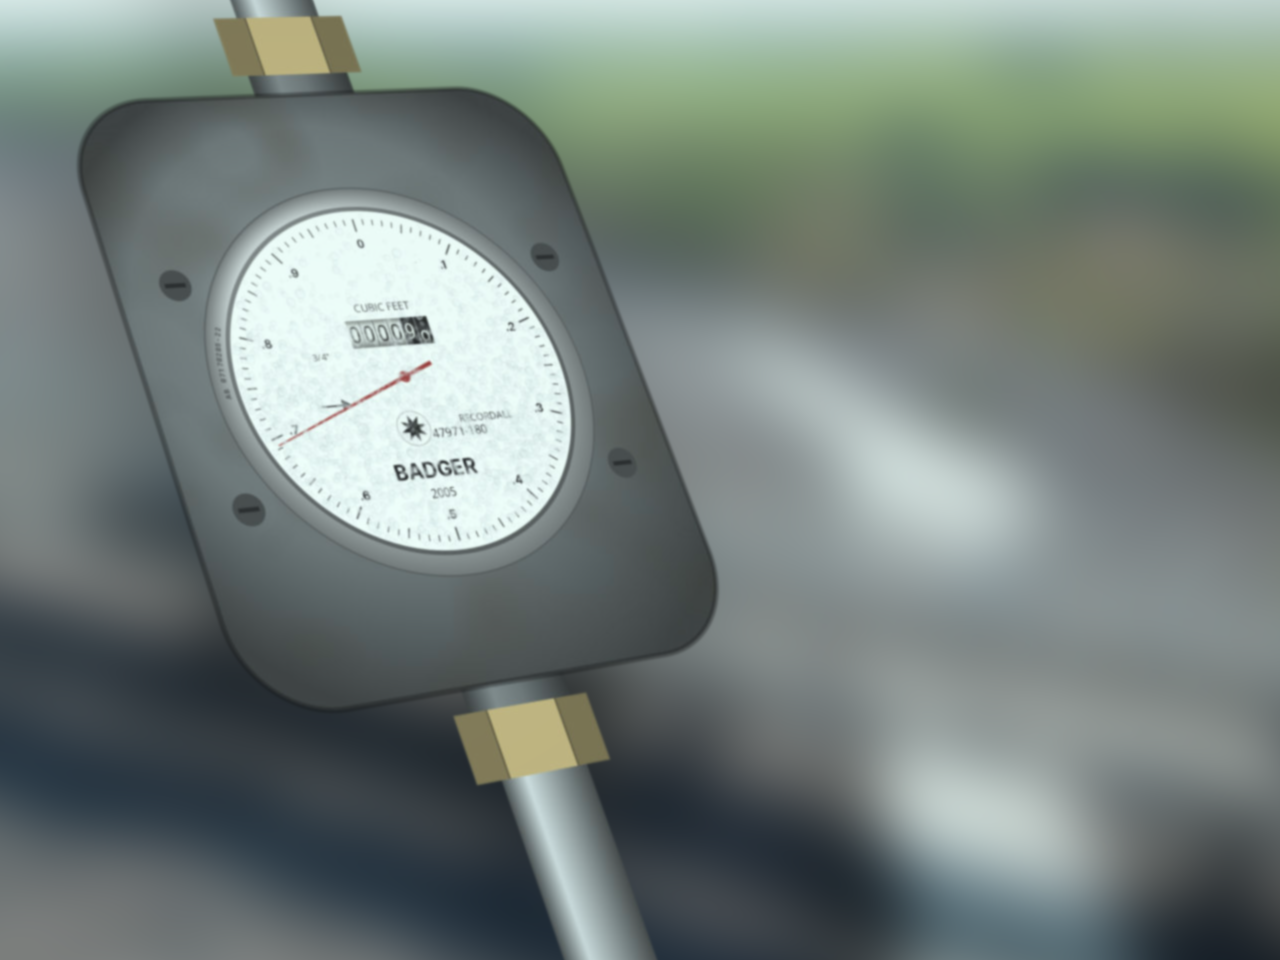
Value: 98.69ft³
